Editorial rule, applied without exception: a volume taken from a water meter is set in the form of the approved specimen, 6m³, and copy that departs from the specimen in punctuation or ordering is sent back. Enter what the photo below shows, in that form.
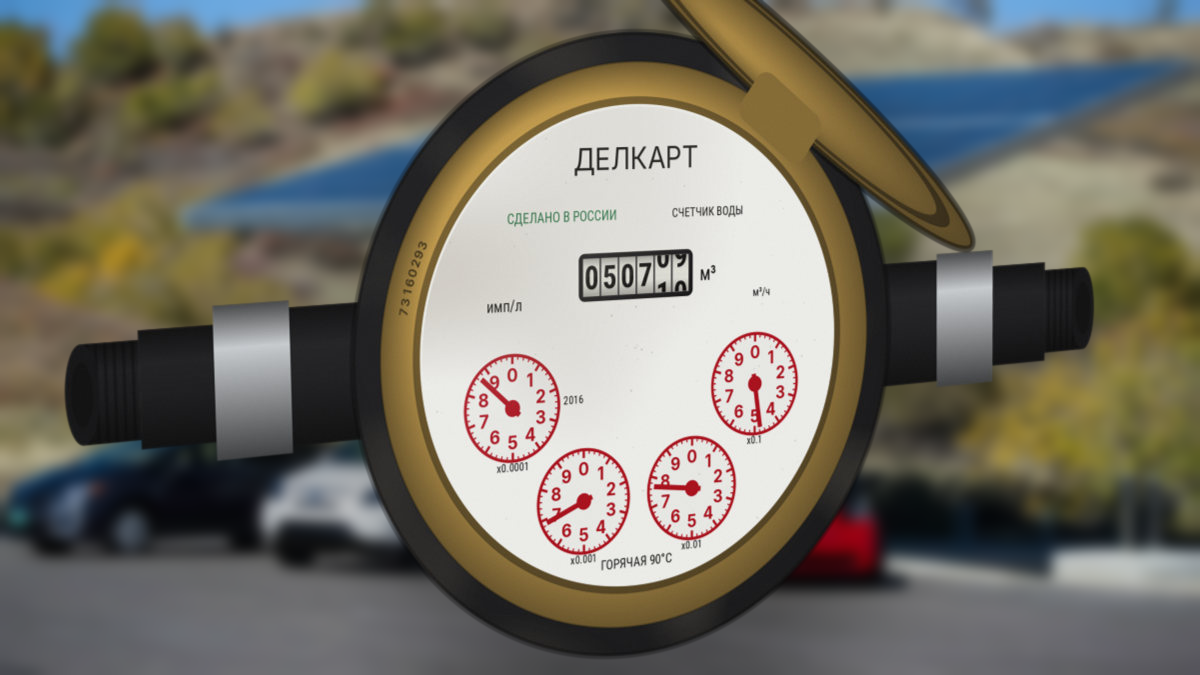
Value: 50709.4768m³
